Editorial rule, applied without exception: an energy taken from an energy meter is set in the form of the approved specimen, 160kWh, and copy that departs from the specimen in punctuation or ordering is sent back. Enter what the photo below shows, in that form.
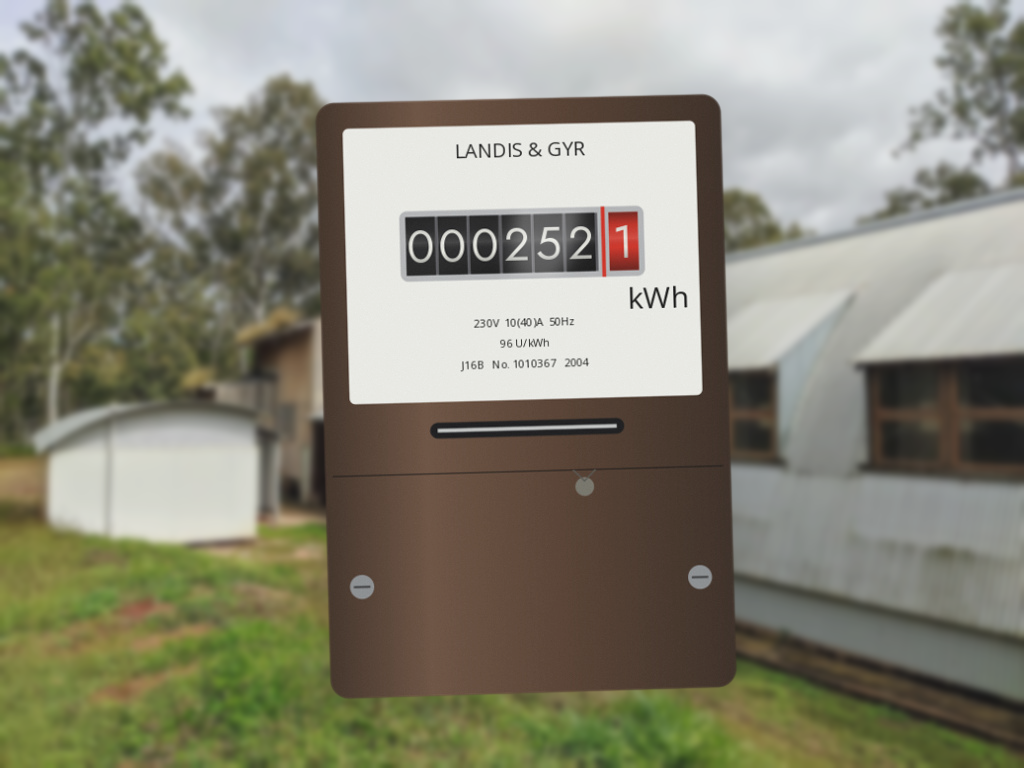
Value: 252.1kWh
